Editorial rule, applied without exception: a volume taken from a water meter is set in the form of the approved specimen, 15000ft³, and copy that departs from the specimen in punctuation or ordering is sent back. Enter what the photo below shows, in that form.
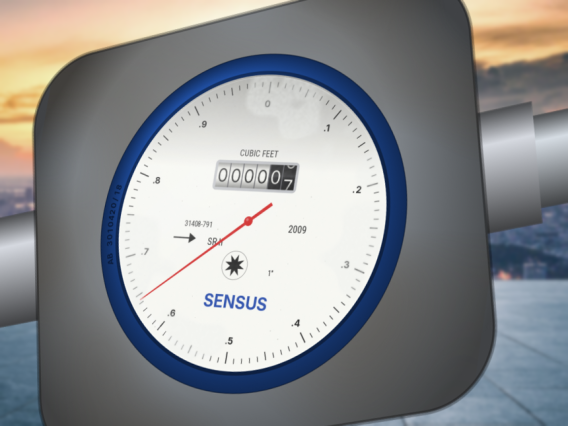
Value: 6.64ft³
